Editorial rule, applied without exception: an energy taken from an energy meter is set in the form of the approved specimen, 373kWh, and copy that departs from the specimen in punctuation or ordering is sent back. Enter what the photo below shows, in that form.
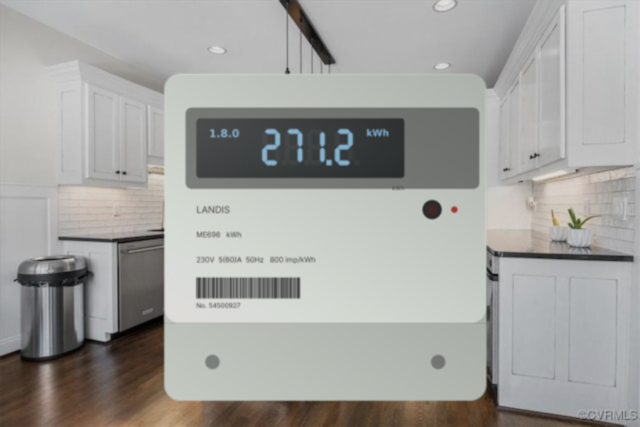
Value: 271.2kWh
